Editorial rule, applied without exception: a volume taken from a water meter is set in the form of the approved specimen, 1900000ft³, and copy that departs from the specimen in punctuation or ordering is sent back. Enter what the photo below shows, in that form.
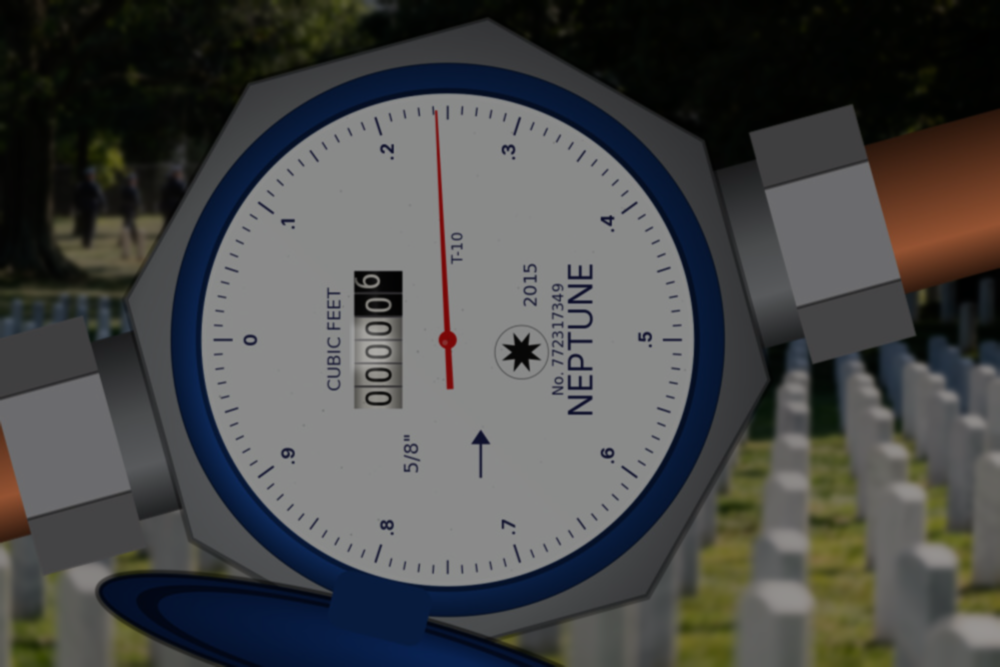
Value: 6.24ft³
